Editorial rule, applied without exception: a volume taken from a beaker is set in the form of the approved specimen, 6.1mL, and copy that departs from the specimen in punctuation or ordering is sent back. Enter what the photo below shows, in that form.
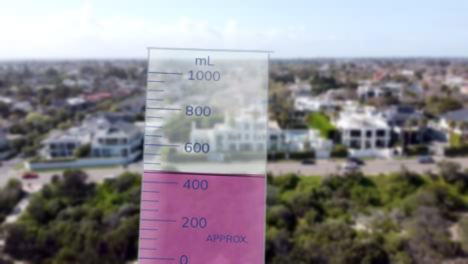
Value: 450mL
